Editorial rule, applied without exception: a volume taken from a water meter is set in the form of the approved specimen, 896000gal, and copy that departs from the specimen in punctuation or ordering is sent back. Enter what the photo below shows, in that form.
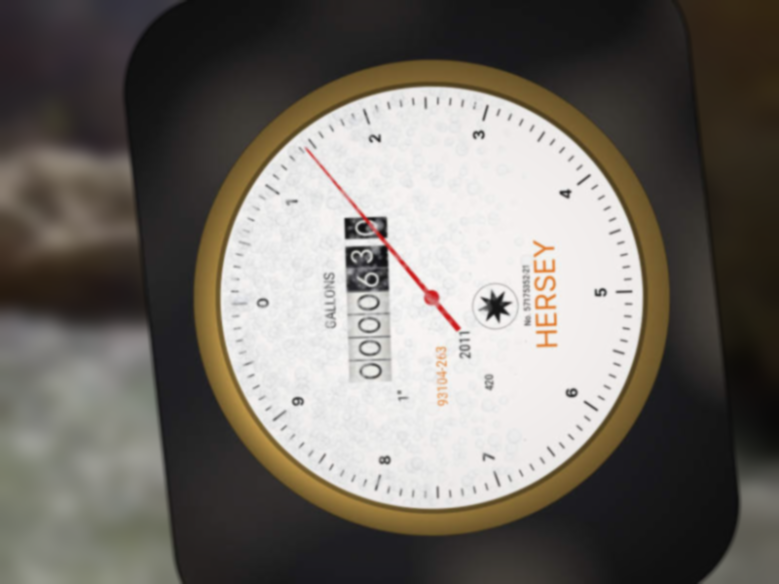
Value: 631.4gal
